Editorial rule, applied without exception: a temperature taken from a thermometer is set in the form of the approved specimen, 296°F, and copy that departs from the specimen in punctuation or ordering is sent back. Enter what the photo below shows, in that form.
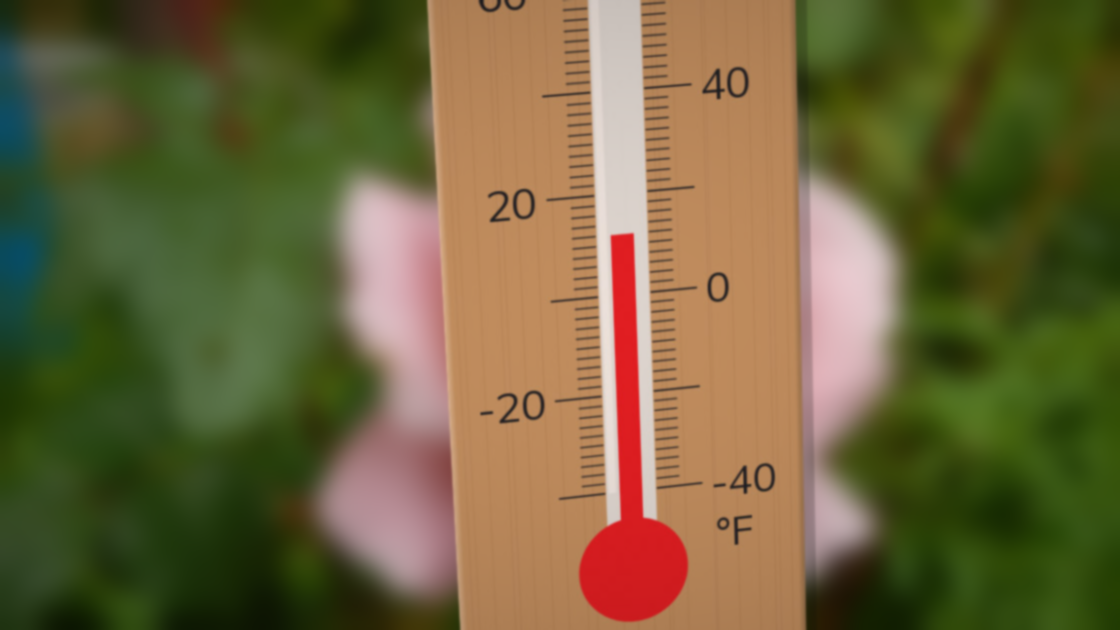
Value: 12°F
